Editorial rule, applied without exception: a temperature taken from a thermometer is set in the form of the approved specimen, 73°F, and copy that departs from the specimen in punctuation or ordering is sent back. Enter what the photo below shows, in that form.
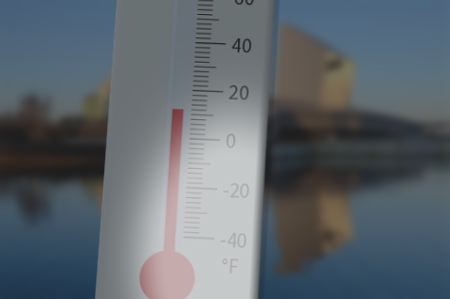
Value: 12°F
